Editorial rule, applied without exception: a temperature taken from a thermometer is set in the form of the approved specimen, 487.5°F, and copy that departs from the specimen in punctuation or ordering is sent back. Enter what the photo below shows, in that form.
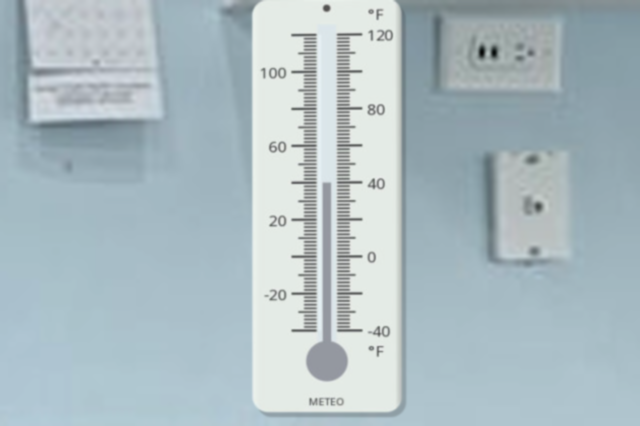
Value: 40°F
